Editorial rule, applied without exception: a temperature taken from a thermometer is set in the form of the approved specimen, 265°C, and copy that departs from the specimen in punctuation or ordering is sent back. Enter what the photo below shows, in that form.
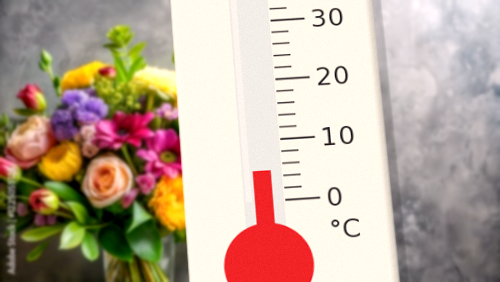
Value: 5°C
